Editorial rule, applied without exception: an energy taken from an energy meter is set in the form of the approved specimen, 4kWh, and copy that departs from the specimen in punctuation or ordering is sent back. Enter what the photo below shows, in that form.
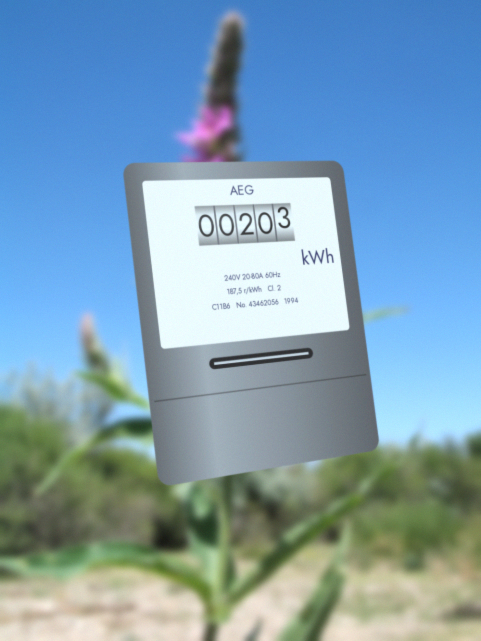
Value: 203kWh
